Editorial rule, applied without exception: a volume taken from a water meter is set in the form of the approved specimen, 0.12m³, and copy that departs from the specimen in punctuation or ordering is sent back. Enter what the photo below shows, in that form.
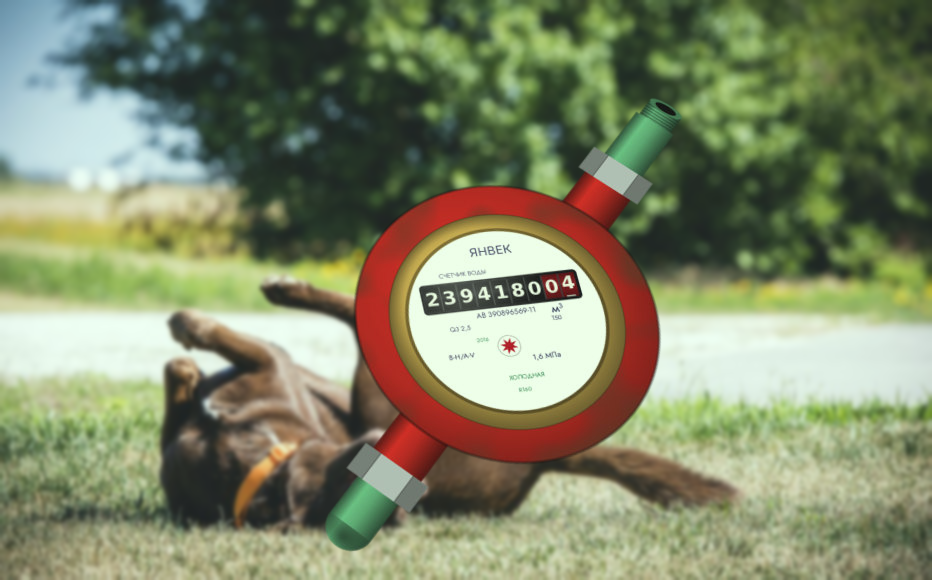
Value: 2394180.04m³
